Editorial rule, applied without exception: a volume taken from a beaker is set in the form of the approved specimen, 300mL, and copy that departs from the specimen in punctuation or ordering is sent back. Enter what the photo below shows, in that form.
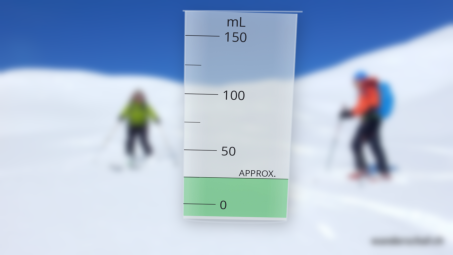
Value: 25mL
